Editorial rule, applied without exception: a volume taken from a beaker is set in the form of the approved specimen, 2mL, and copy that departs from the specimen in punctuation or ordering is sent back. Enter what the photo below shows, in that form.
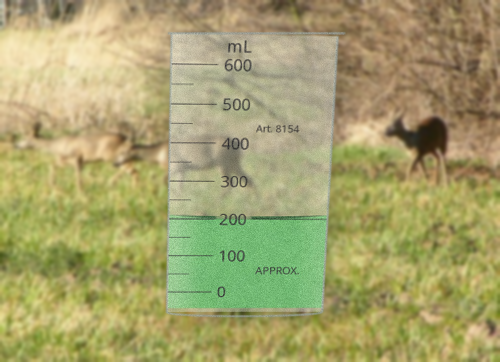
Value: 200mL
